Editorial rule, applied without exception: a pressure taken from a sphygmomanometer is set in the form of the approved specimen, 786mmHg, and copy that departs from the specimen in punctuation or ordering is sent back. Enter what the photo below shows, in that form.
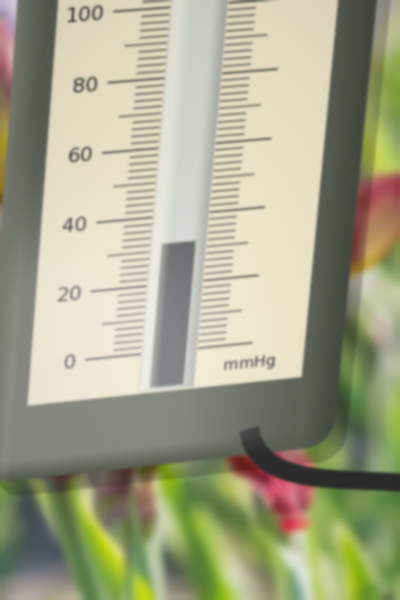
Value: 32mmHg
